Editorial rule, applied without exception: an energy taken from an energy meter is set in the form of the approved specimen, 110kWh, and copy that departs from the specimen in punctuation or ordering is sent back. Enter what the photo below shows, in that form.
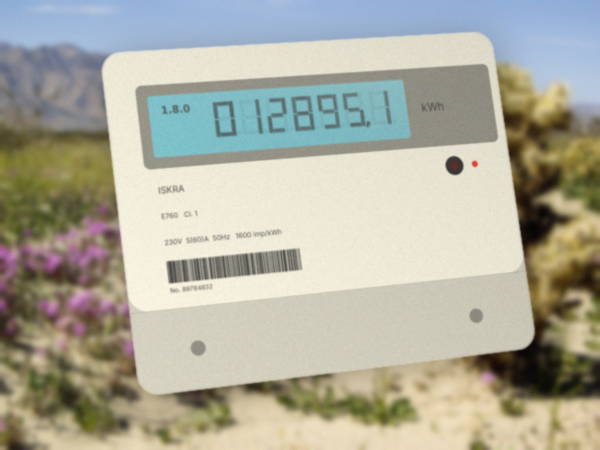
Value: 12895.1kWh
